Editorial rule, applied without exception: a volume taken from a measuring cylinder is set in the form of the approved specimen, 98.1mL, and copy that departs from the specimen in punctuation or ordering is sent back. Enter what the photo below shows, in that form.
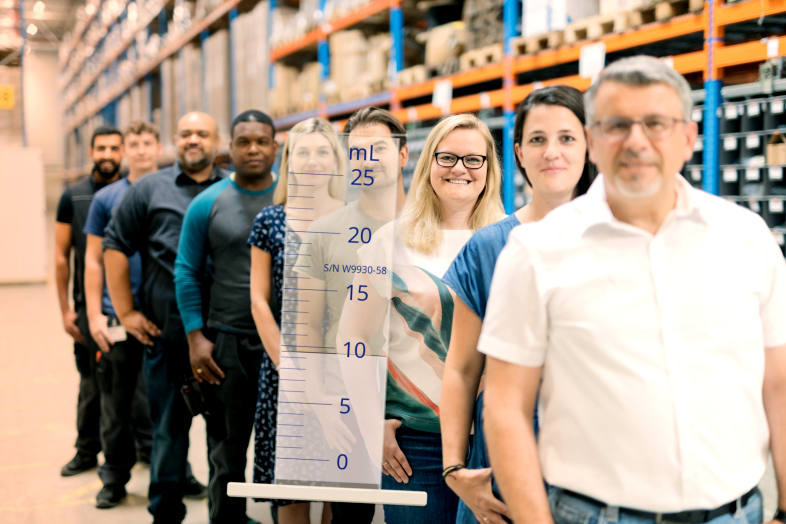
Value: 9.5mL
